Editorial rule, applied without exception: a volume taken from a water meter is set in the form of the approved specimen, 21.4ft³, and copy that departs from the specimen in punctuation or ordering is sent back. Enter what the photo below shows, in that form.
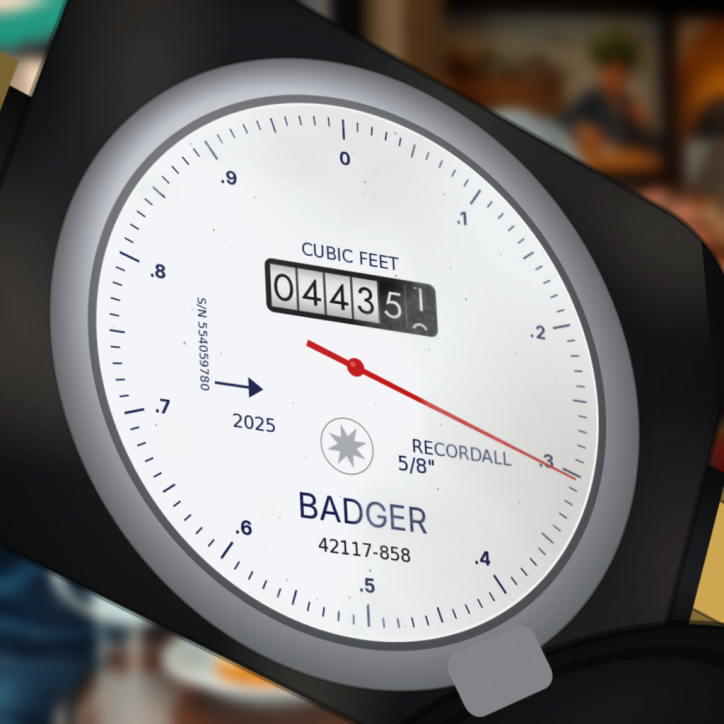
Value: 44351.30ft³
